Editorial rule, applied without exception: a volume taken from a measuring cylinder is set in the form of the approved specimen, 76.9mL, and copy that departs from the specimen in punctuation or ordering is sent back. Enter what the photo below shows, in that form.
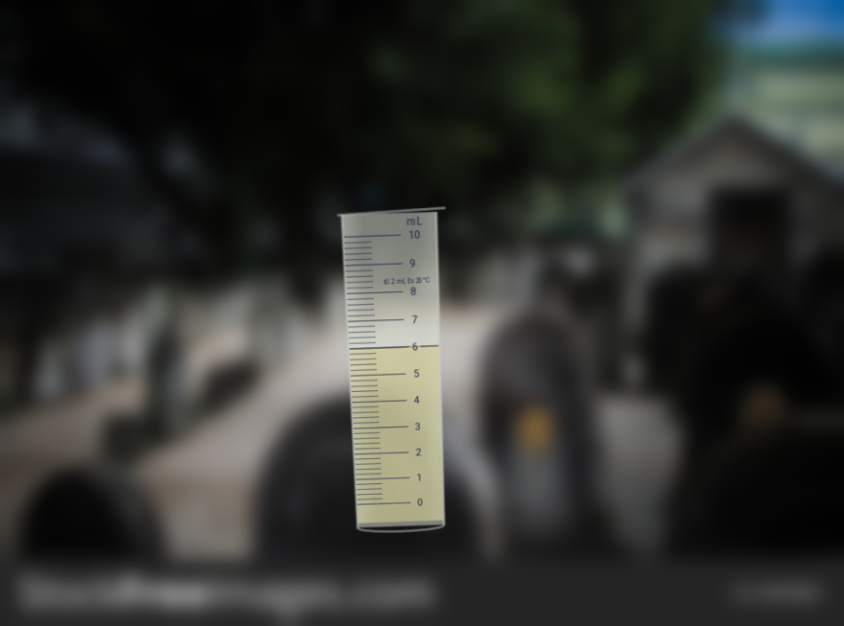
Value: 6mL
